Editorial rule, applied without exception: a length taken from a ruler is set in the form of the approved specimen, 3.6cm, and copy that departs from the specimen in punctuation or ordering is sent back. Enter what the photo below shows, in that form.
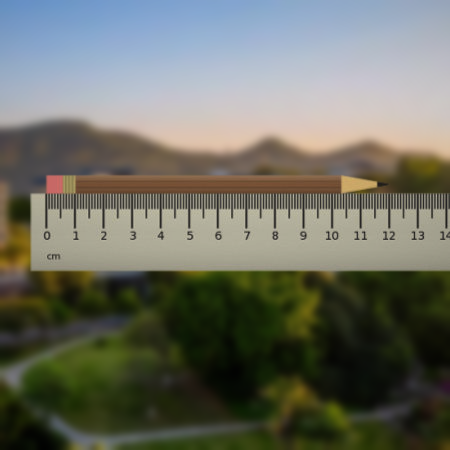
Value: 12cm
